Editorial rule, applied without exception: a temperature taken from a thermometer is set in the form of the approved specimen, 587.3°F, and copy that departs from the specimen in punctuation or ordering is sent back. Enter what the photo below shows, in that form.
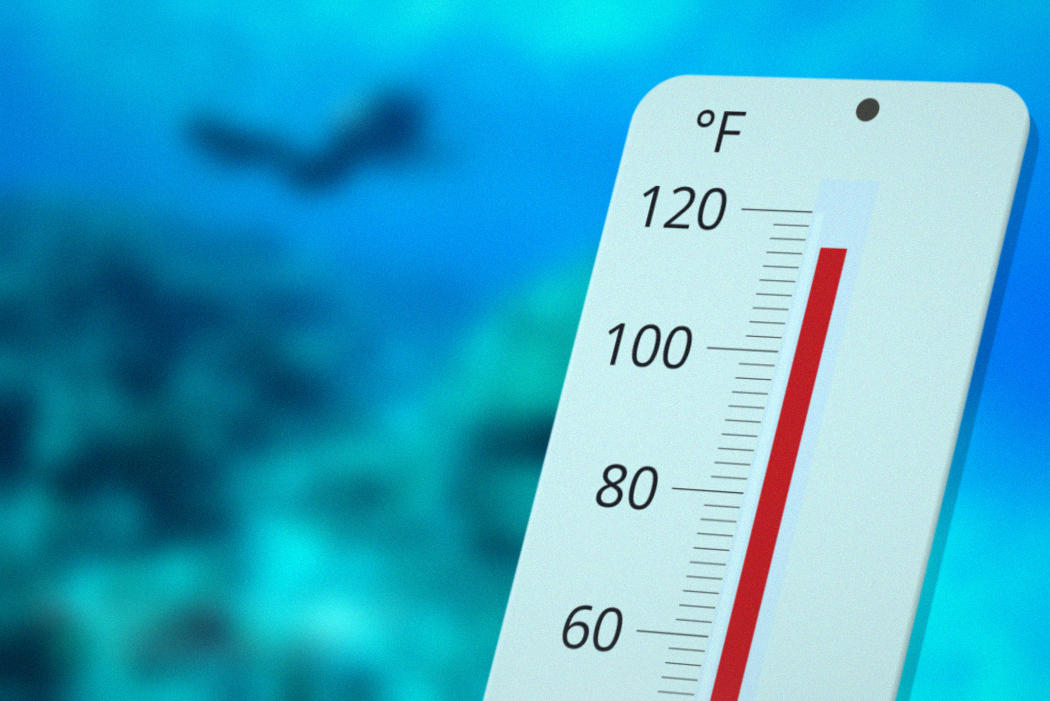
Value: 115°F
